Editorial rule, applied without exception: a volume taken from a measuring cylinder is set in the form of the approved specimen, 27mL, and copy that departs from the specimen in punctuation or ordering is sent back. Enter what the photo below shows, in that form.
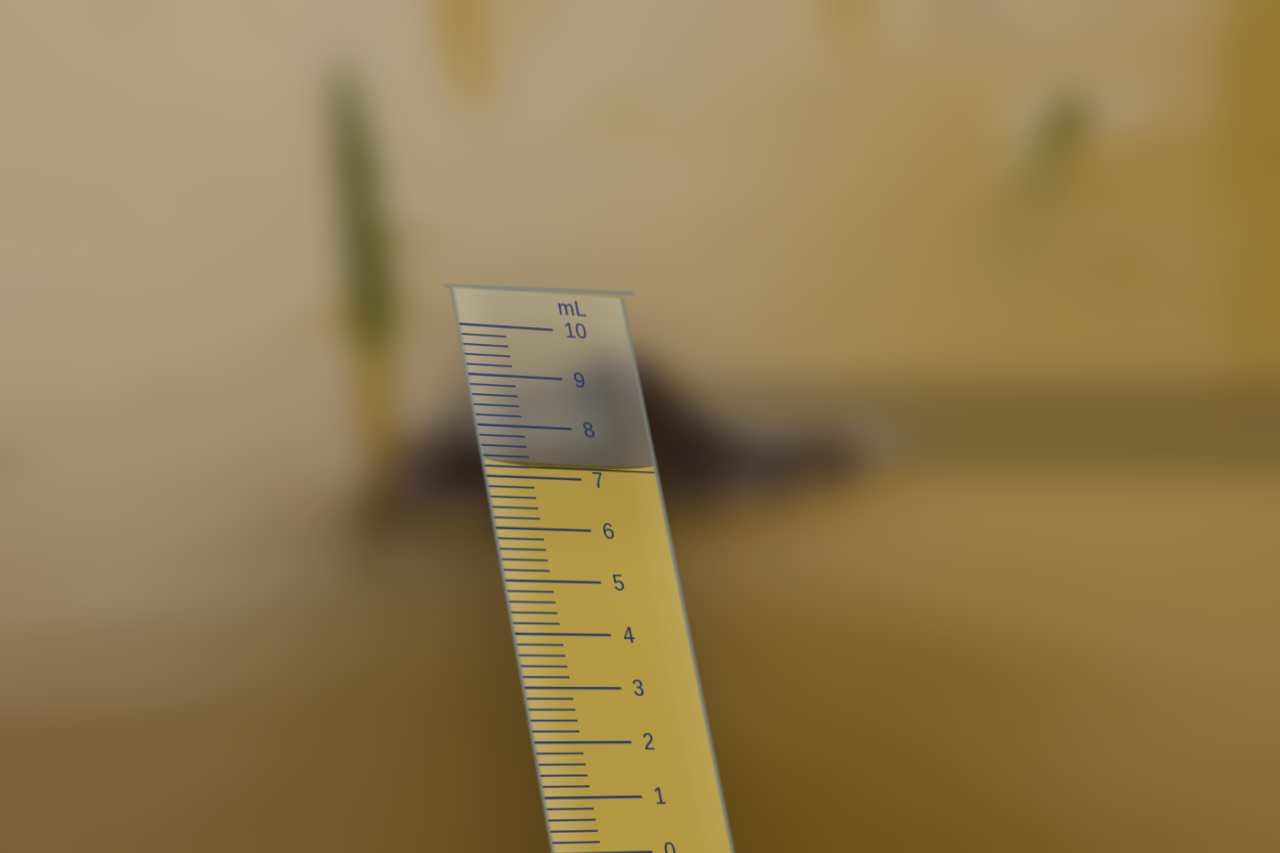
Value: 7.2mL
